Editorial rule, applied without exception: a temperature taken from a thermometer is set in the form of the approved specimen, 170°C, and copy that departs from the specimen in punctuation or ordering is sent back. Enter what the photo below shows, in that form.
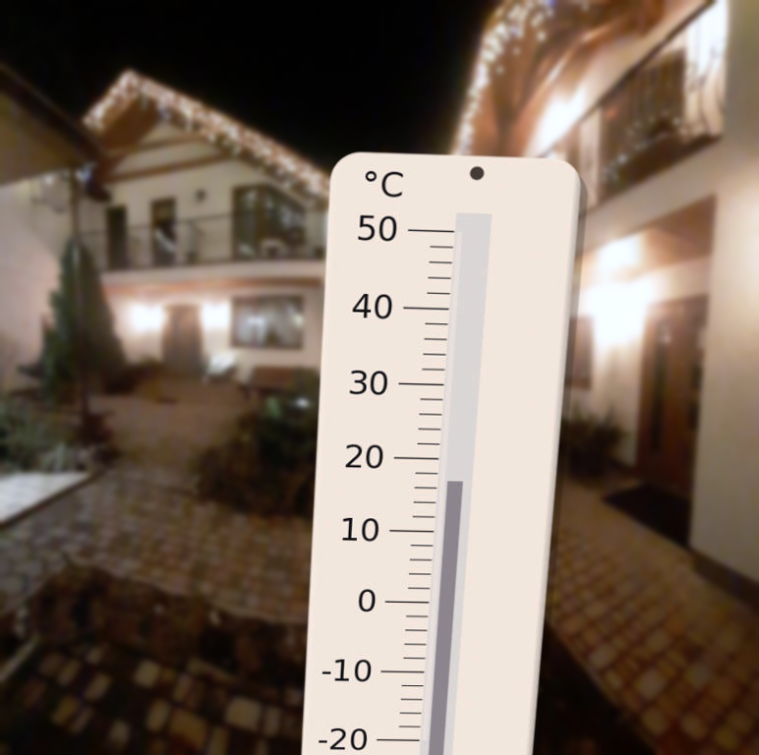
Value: 17°C
